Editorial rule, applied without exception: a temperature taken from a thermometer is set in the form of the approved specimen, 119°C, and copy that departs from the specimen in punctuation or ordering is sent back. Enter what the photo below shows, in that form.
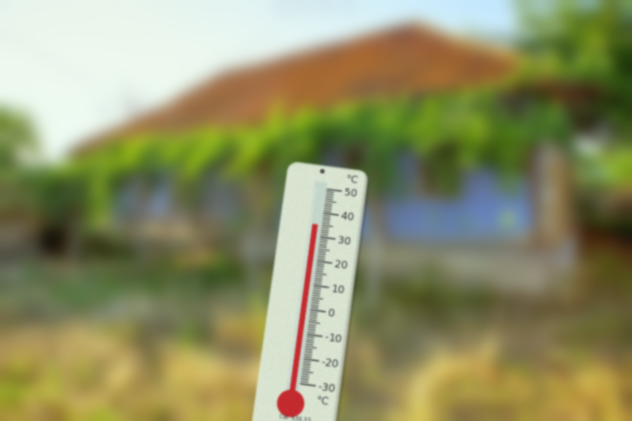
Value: 35°C
